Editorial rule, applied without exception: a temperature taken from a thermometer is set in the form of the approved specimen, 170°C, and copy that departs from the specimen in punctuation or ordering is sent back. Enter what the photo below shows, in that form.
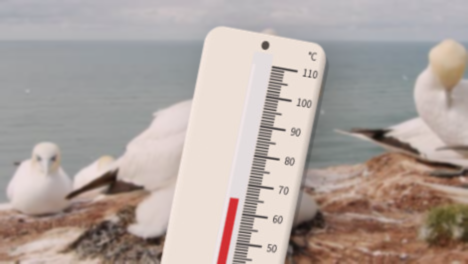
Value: 65°C
